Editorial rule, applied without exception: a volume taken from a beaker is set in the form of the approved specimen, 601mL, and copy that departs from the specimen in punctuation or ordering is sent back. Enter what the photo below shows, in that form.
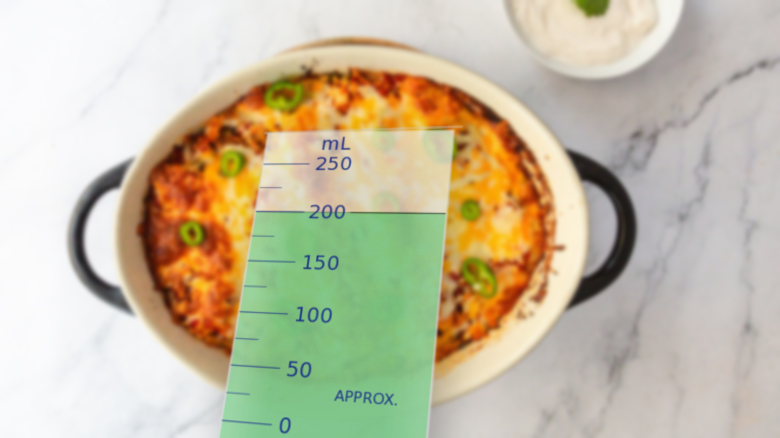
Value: 200mL
